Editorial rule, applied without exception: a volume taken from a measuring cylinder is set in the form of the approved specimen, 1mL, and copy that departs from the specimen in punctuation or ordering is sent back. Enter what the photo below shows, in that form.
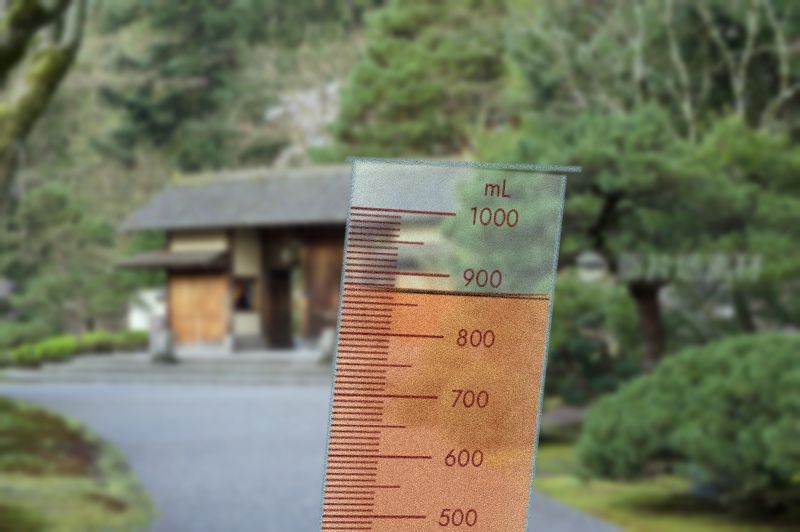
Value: 870mL
